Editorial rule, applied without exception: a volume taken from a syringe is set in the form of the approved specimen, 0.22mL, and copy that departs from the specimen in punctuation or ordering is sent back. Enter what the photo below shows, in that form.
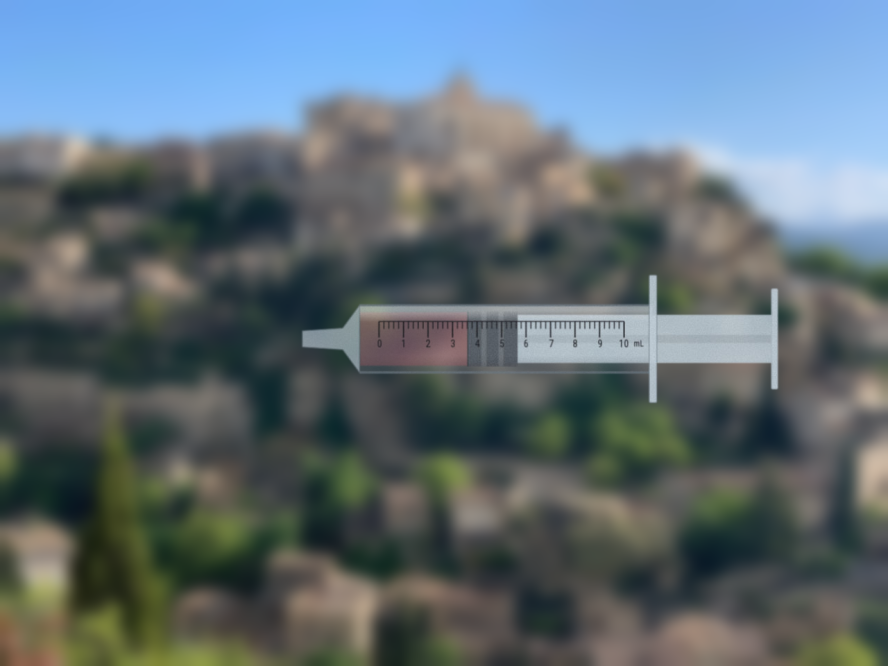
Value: 3.6mL
